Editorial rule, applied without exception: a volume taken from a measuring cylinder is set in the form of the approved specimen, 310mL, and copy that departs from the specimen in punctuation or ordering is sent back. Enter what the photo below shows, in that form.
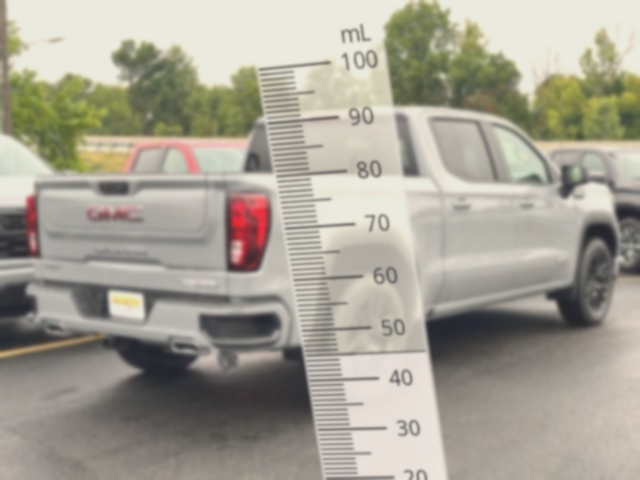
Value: 45mL
